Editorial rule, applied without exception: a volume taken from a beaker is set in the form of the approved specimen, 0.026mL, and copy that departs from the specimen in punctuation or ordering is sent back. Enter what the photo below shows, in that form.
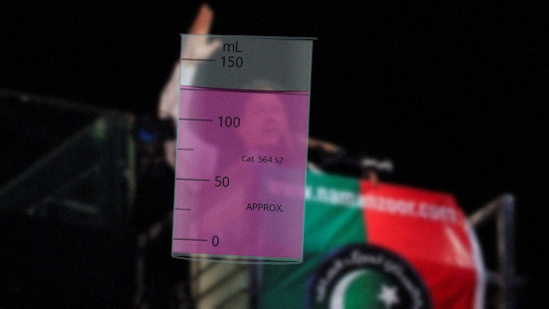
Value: 125mL
